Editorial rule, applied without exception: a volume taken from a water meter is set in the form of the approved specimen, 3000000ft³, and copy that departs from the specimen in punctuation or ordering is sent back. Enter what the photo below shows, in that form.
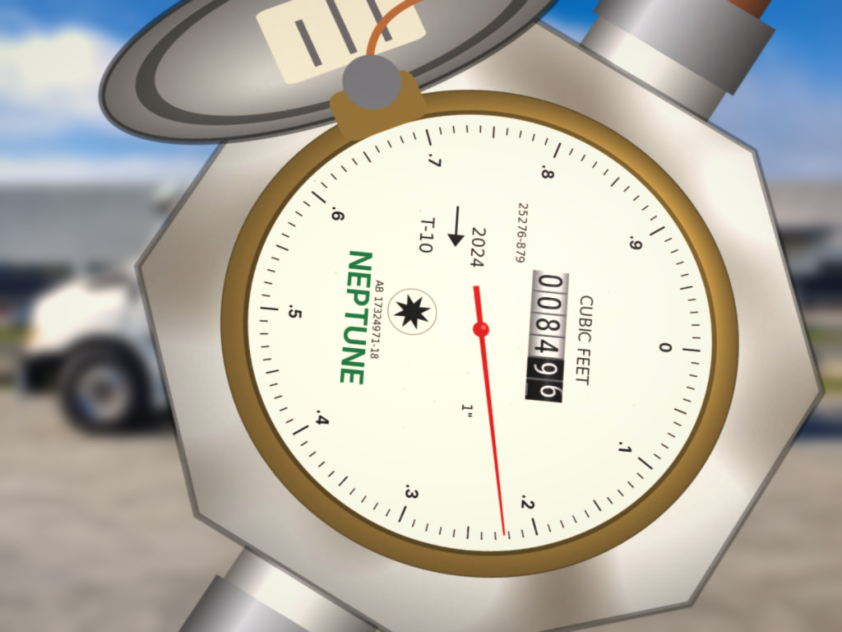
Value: 8496.22ft³
